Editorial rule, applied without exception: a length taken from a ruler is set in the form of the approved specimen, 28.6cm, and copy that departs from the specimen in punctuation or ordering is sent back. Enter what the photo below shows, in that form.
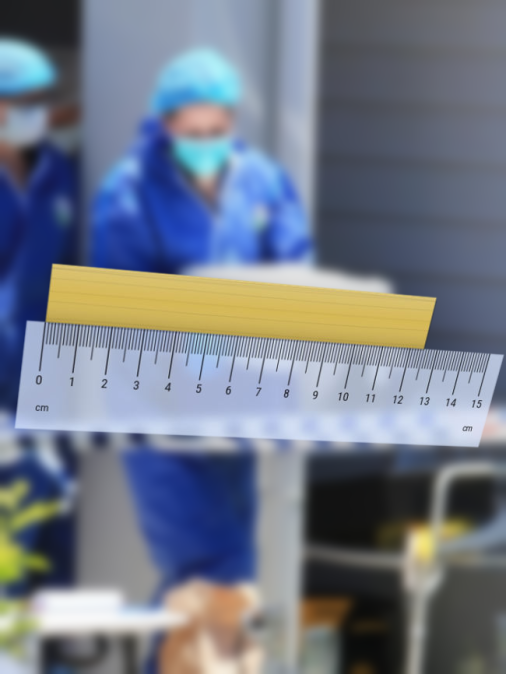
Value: 12.5cm
